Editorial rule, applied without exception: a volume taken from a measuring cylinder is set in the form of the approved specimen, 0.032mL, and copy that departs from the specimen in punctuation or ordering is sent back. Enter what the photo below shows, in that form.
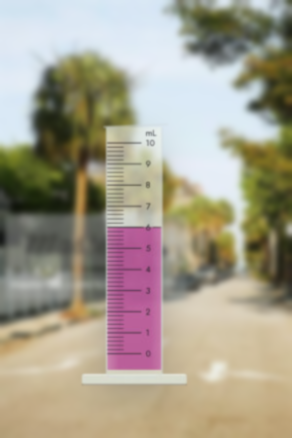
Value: 6mL
